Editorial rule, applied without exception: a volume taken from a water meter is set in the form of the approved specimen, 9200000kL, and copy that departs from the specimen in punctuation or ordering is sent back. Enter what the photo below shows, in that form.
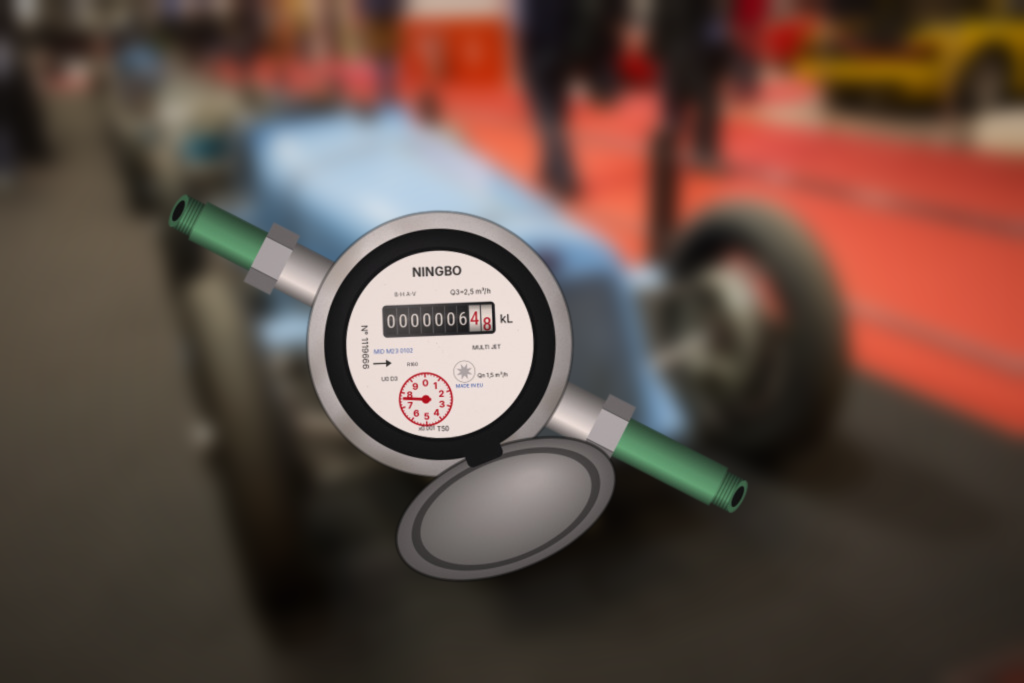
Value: 6.477kL
